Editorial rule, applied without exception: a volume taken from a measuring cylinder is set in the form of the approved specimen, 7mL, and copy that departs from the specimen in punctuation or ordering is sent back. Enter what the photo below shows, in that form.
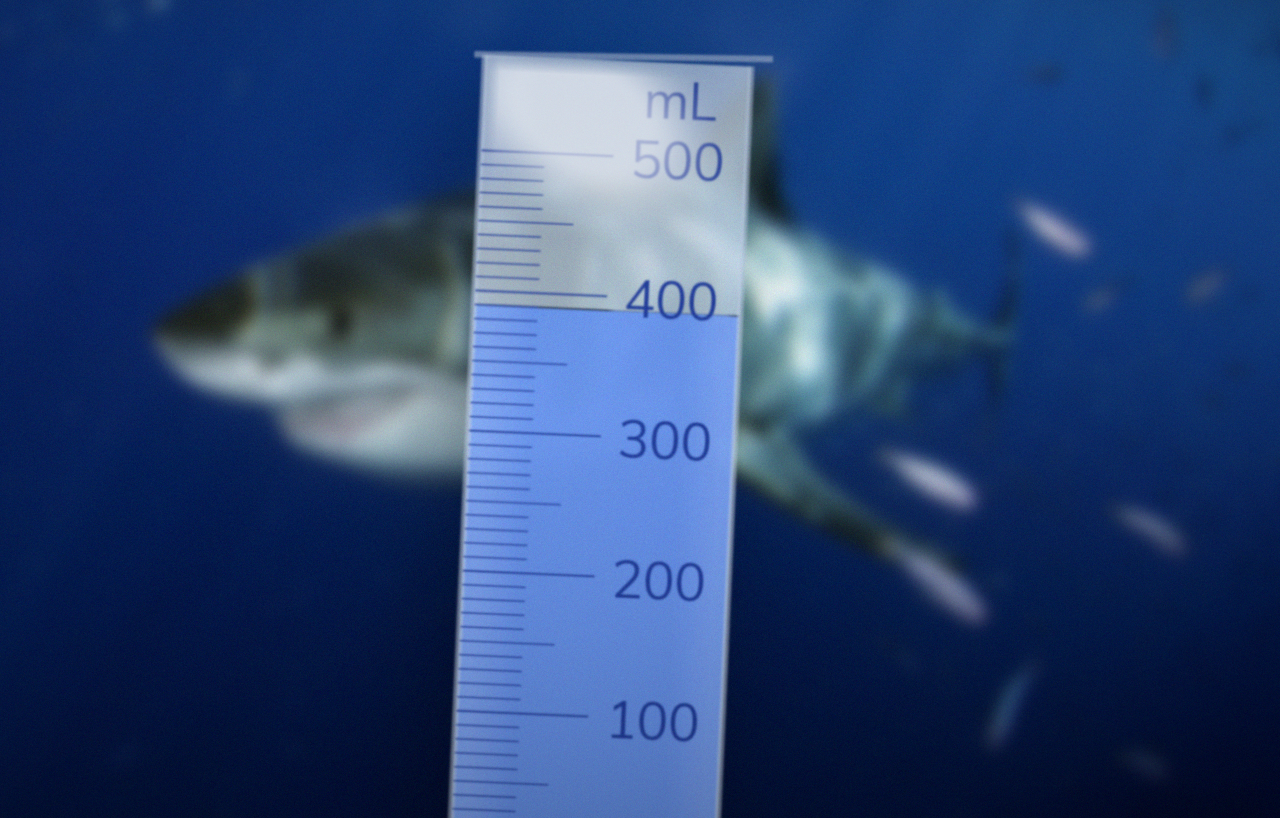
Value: 390mL
